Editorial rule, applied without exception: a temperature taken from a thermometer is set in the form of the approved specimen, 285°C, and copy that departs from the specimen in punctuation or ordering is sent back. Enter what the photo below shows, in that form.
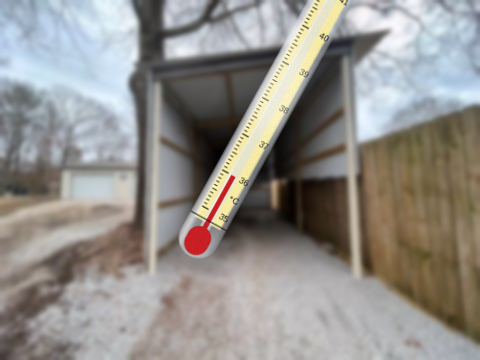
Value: 36°C
